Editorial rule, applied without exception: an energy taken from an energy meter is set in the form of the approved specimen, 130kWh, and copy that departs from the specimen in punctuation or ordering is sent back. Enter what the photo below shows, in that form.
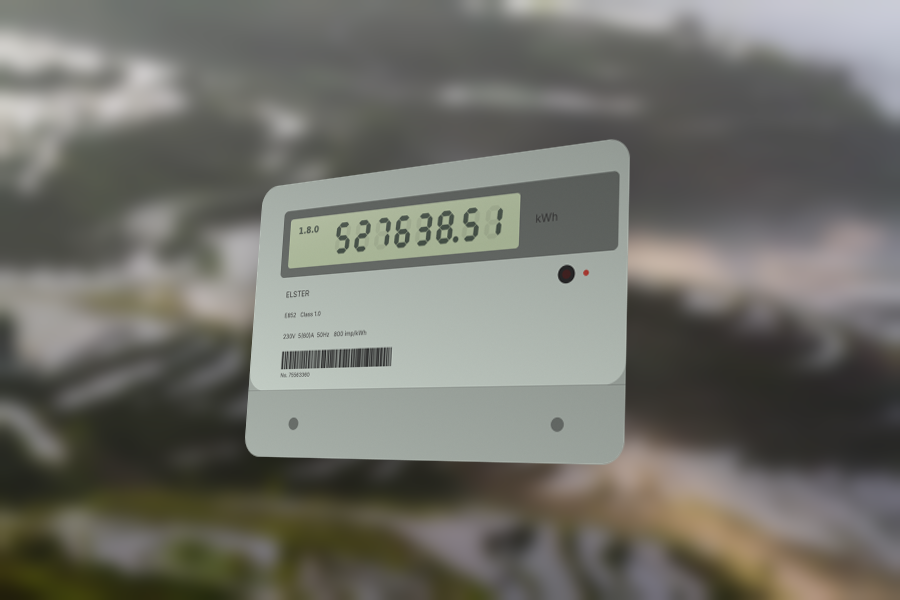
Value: 527638.51kWh
